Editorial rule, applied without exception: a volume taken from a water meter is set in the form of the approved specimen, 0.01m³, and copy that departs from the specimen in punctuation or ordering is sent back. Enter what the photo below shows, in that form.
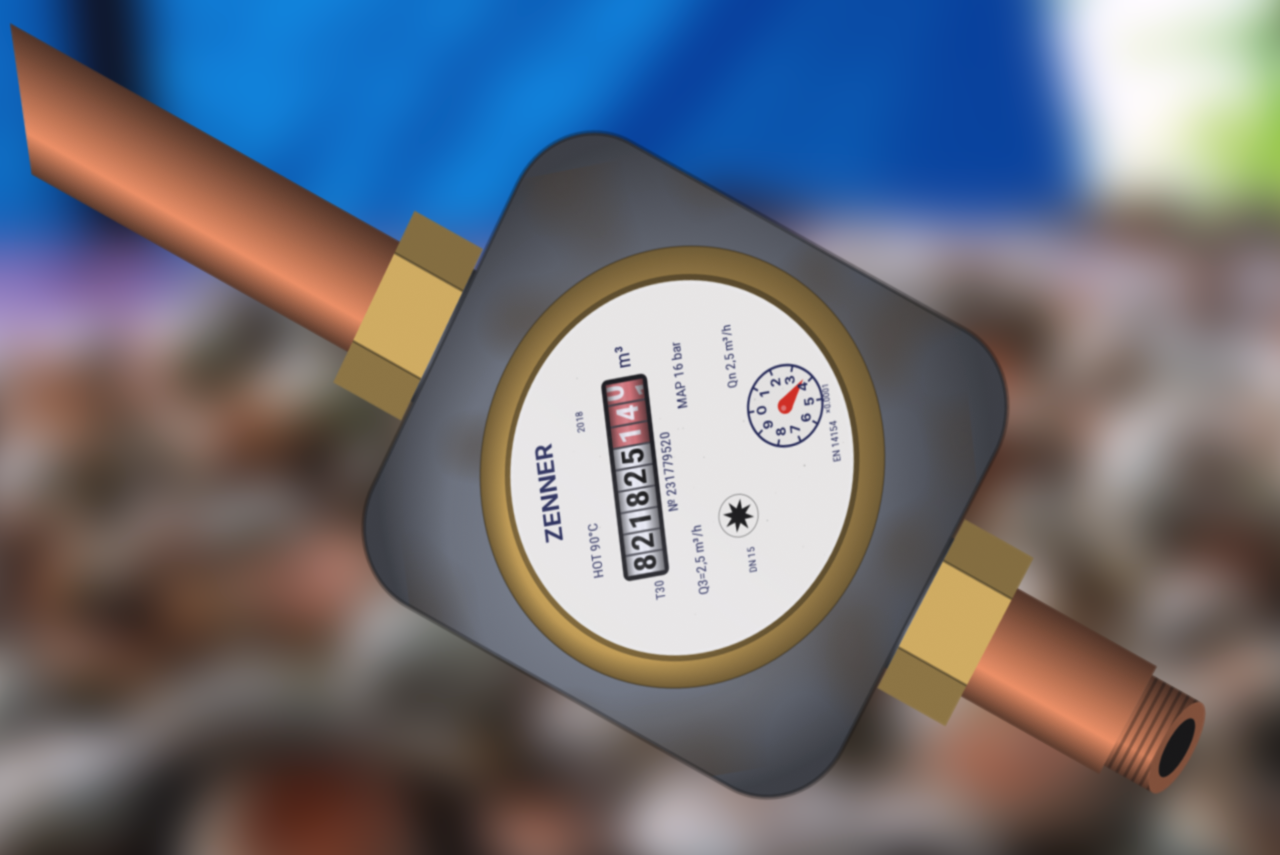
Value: 821825.1403m³
